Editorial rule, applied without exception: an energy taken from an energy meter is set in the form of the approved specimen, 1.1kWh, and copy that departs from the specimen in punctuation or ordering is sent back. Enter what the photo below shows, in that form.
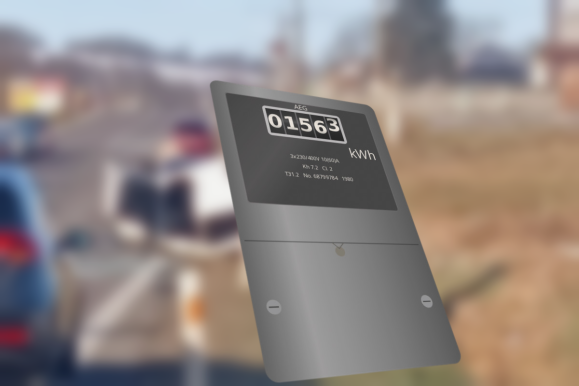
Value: 1563kWh
